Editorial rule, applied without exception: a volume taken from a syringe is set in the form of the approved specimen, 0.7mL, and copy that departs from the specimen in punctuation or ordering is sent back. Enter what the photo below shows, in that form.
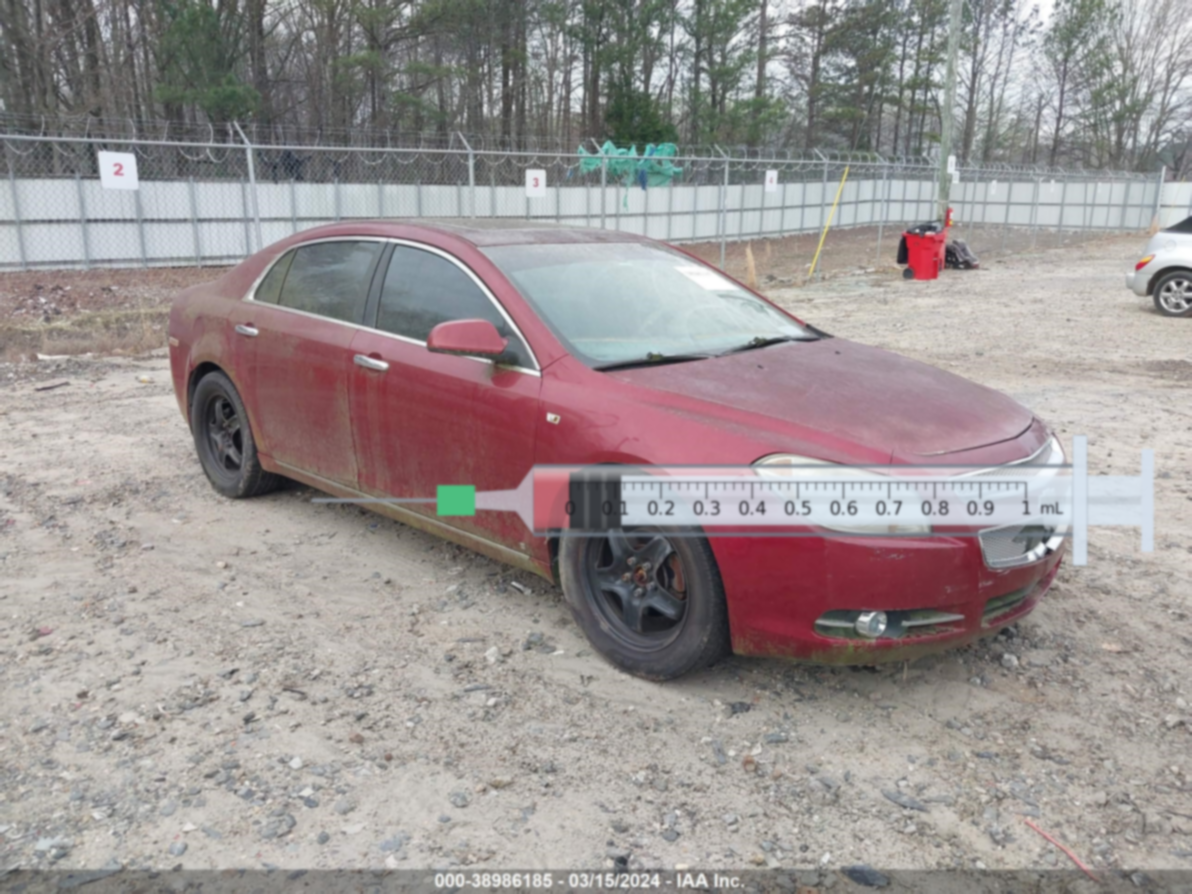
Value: 0mL
